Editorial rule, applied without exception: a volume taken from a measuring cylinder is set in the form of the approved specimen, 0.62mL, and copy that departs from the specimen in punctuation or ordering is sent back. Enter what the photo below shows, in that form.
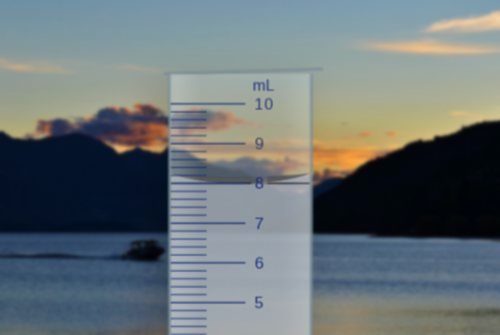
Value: 8mL
